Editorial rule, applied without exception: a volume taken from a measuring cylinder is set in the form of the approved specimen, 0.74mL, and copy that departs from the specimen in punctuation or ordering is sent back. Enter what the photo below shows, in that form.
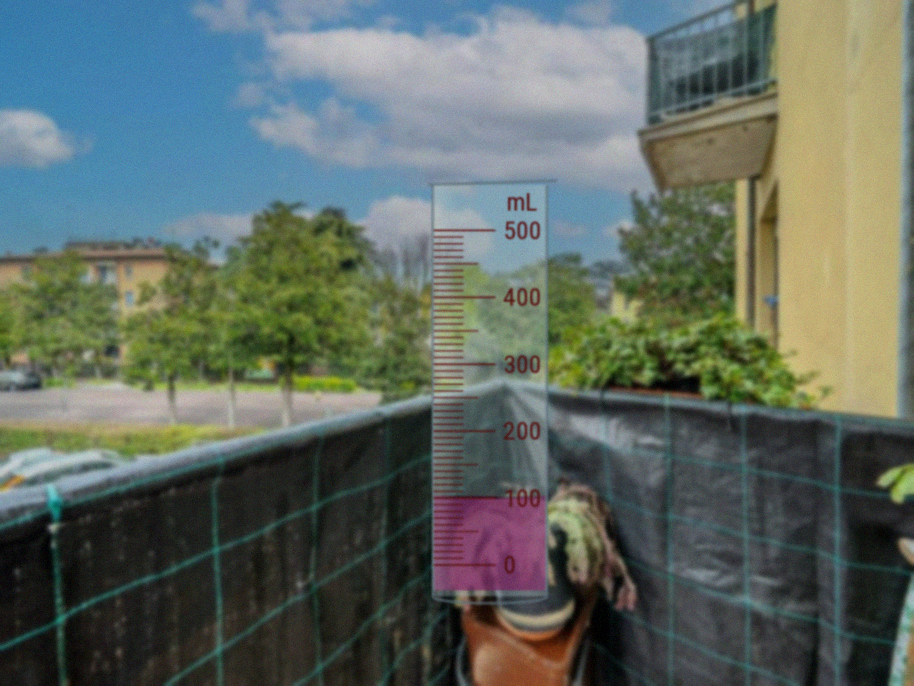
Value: 100mL
